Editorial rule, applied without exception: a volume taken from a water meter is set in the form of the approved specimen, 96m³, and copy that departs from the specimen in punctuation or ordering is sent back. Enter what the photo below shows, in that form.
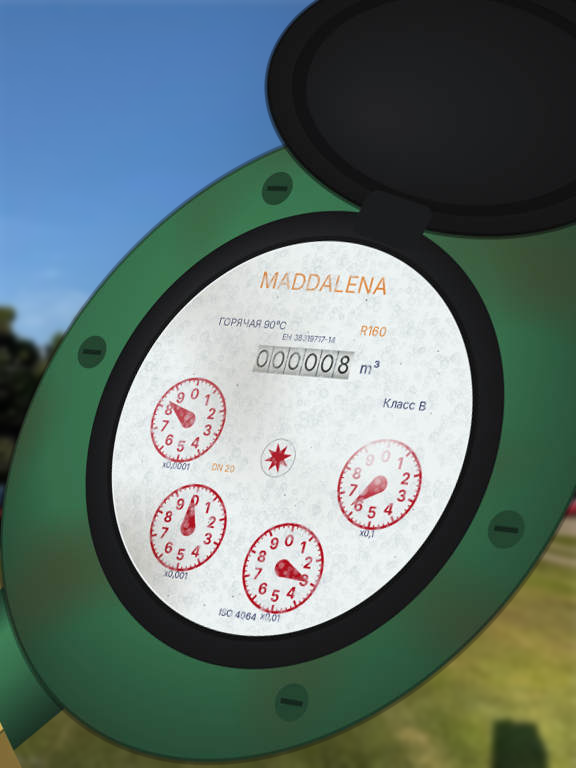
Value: 8.6298m³
